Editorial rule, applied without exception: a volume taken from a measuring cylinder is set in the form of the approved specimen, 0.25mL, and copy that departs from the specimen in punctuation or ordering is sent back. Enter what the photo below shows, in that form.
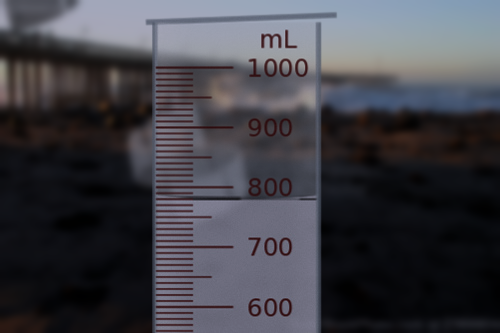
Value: 780mL
